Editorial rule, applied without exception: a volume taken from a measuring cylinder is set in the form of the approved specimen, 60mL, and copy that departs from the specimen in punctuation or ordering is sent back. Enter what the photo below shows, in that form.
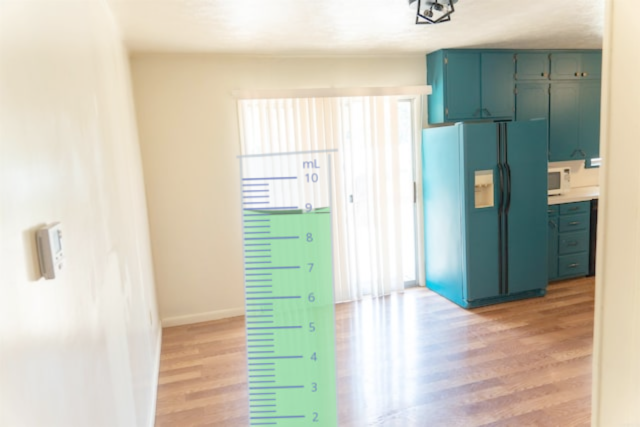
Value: 8.8mL
